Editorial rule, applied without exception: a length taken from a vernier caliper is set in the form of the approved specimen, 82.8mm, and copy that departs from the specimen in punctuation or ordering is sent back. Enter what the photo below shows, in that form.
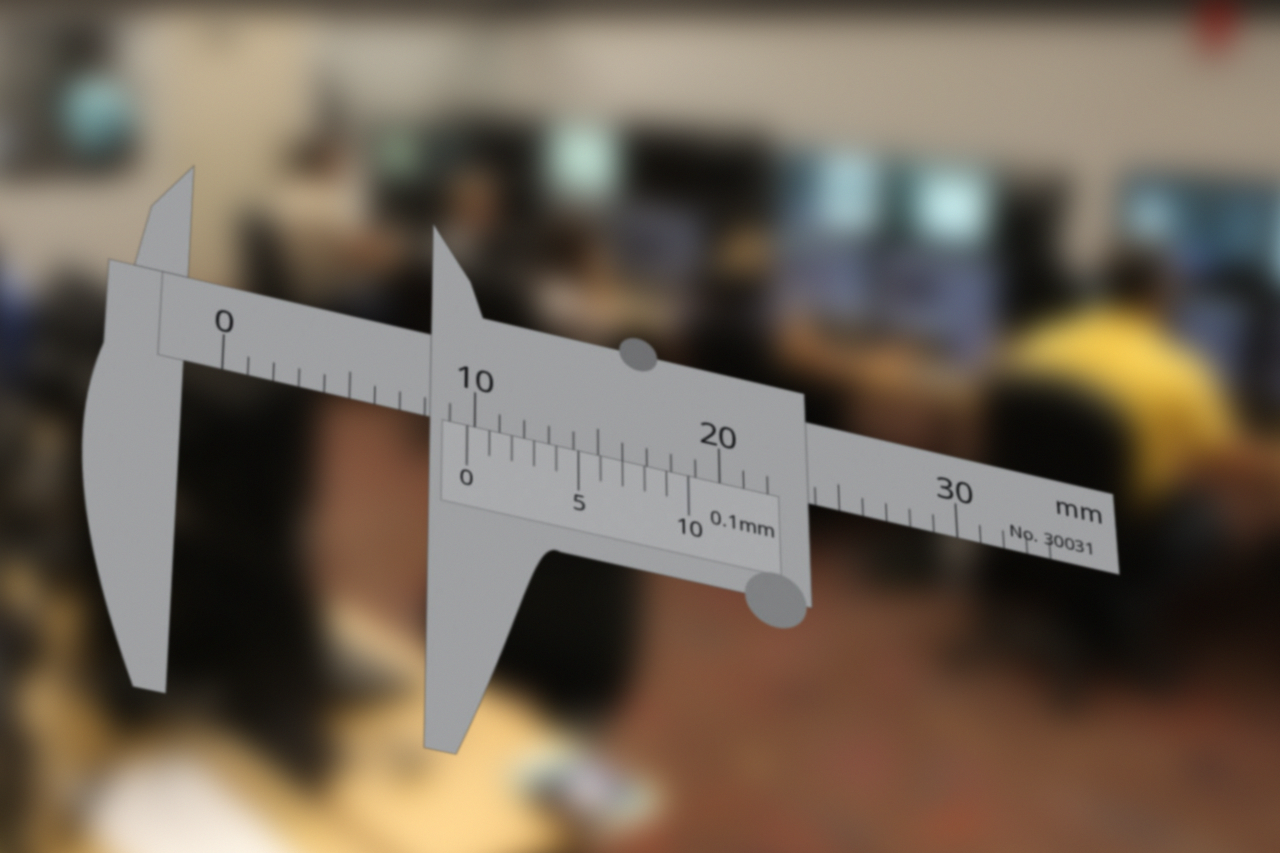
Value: 9.7mm
